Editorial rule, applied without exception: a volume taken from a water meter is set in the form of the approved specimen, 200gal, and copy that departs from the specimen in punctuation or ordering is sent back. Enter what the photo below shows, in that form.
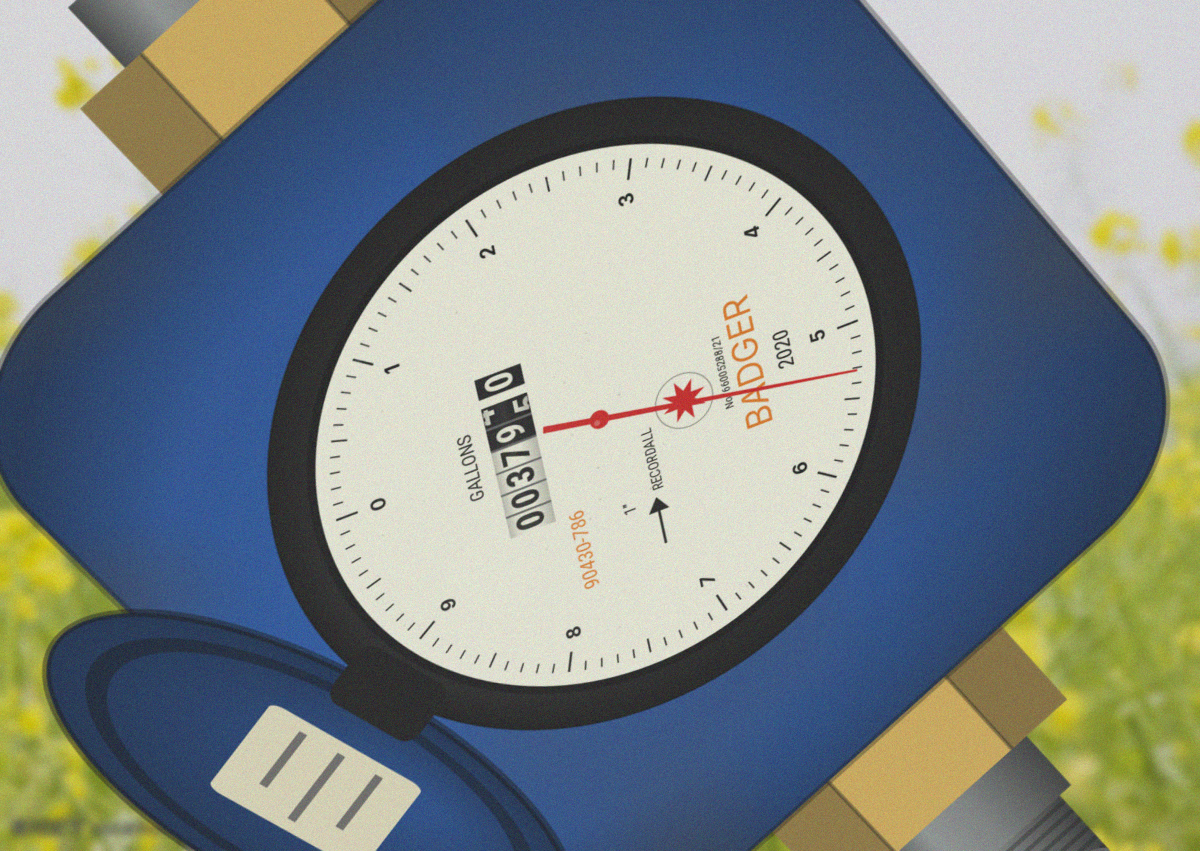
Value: 37945.3gal
